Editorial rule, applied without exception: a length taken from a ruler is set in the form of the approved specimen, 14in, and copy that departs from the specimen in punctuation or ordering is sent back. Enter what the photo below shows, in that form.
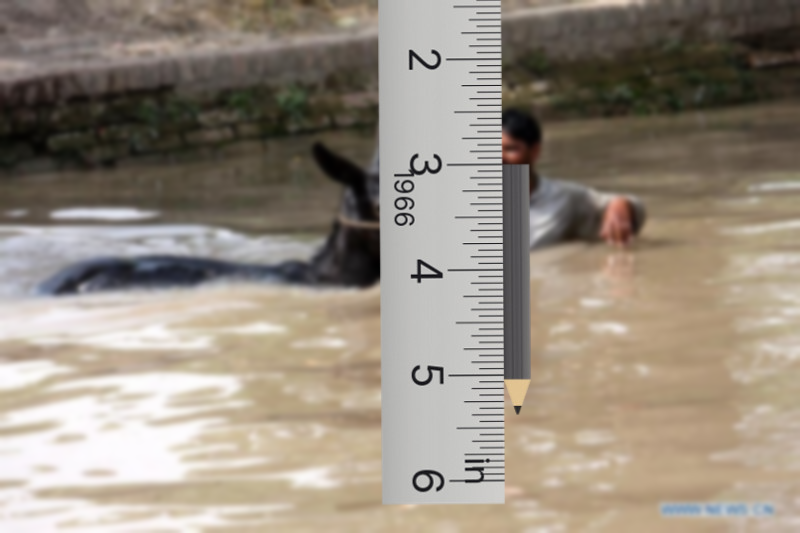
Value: 2.375in
